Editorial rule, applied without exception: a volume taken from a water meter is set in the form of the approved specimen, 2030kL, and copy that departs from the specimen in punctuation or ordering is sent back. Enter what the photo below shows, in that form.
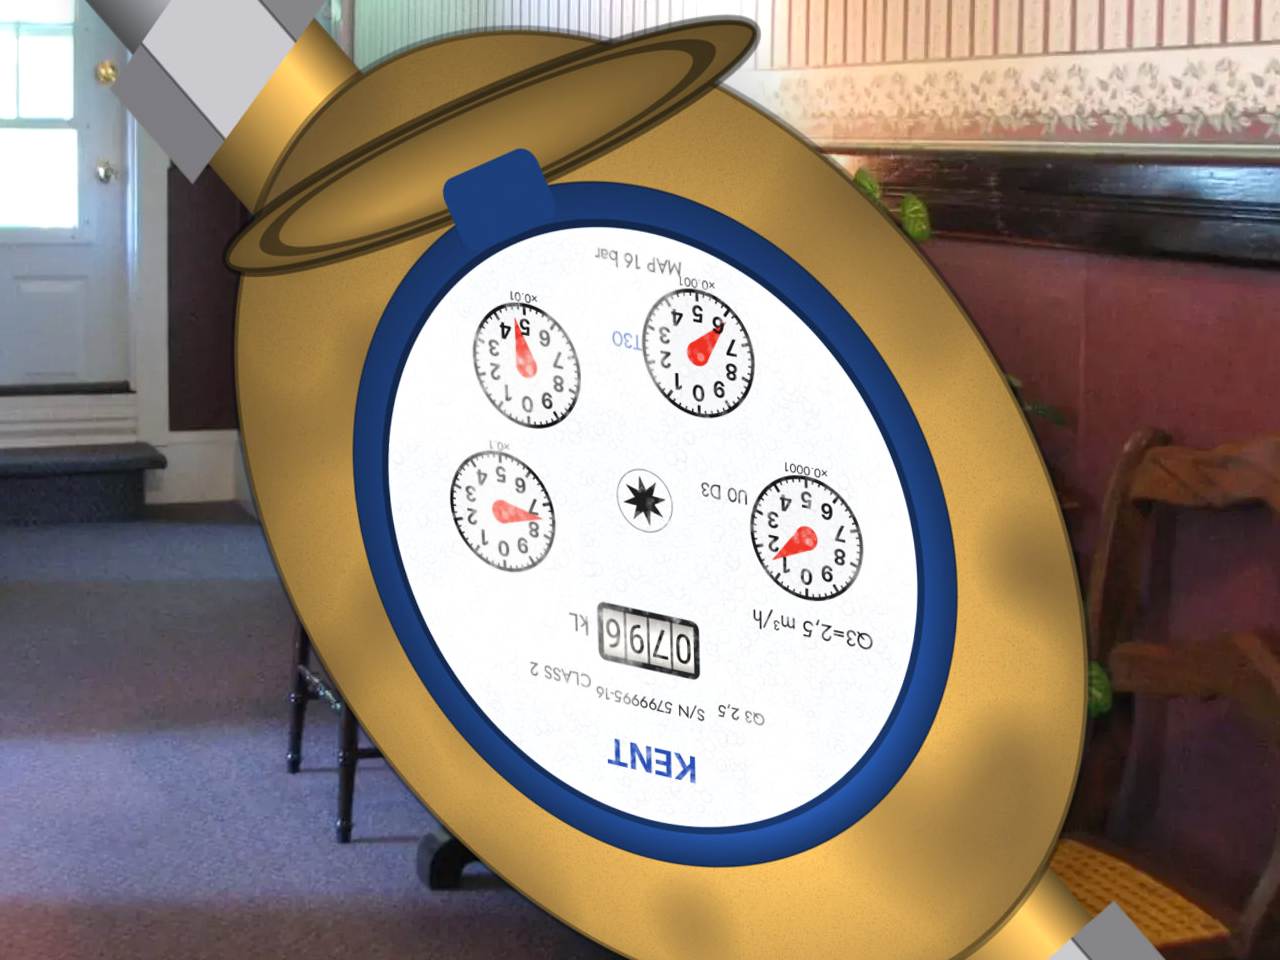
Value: 796.7461kL
